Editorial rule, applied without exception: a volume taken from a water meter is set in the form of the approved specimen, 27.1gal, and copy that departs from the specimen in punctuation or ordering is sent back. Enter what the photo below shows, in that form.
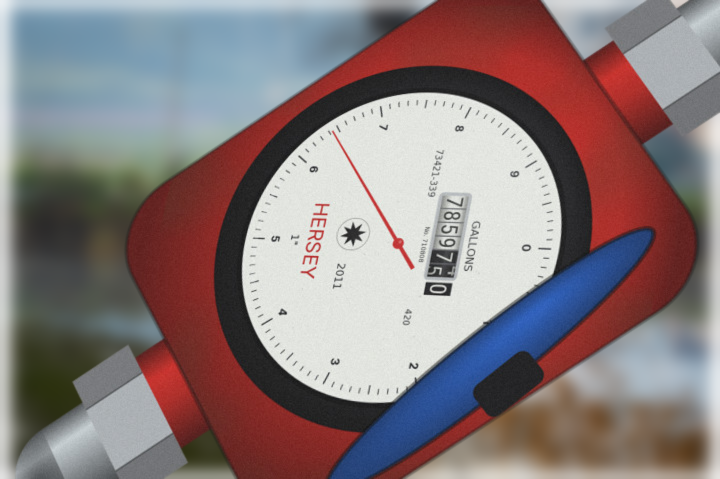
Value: 7859746.4gal
